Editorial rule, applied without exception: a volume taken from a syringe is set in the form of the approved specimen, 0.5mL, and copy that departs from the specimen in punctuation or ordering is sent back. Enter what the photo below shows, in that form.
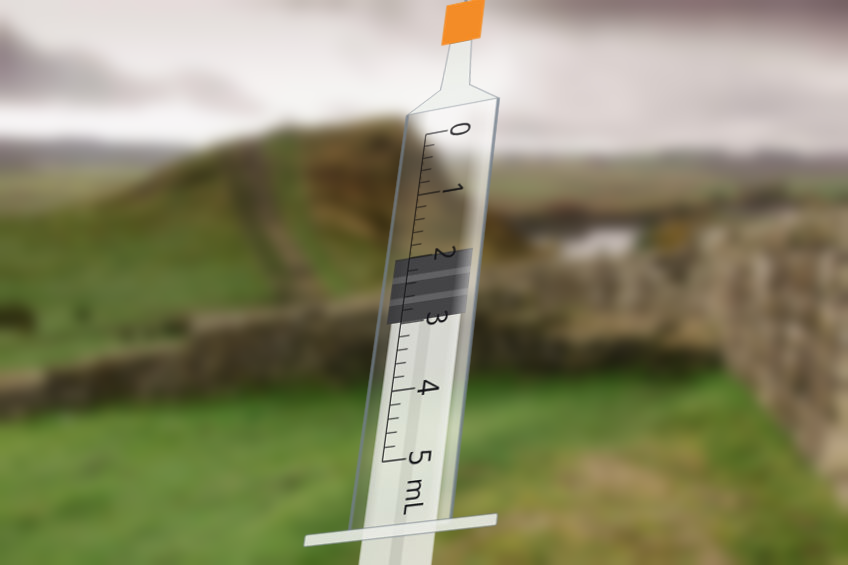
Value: 2mL
